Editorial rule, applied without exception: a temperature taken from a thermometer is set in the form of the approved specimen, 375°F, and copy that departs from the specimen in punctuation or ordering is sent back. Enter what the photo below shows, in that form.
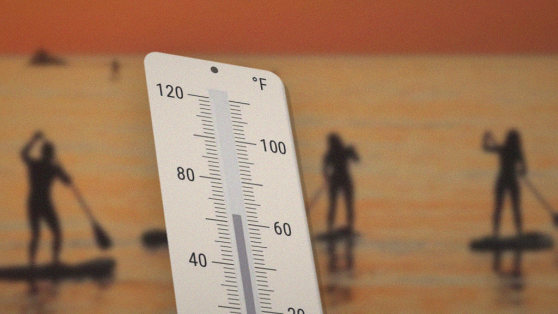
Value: 64°F
